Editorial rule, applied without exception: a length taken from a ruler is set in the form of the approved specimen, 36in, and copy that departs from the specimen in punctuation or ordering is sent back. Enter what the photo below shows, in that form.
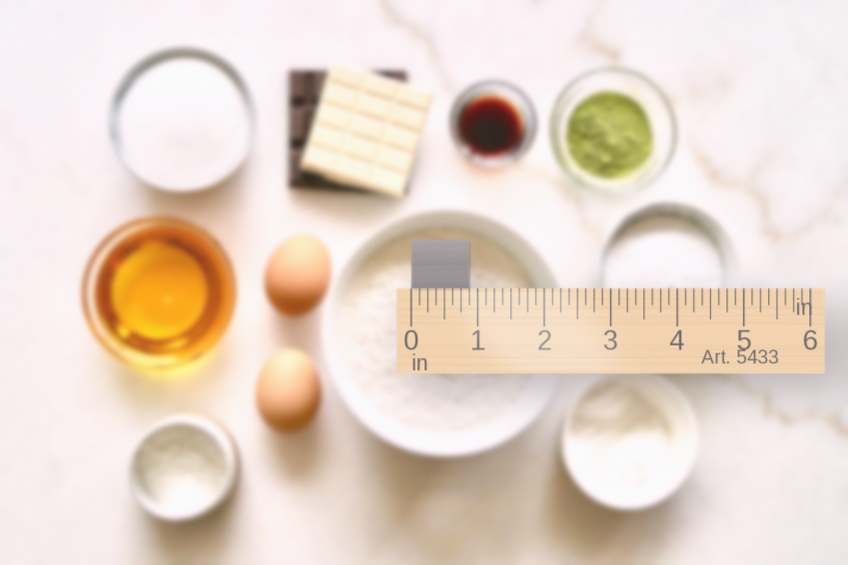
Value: 0.875in
